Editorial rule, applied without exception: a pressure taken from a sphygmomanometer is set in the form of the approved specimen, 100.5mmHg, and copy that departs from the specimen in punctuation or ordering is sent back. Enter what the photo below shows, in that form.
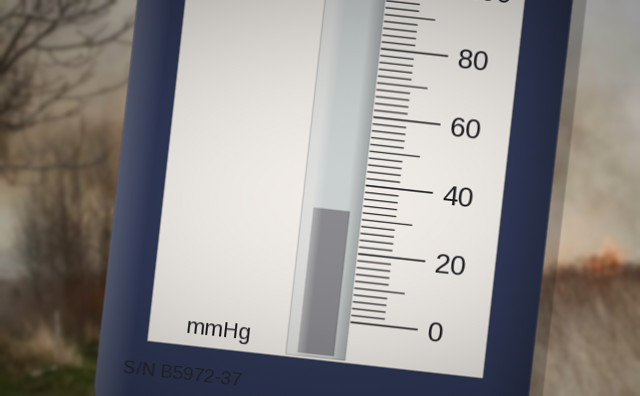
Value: 32mmHg
